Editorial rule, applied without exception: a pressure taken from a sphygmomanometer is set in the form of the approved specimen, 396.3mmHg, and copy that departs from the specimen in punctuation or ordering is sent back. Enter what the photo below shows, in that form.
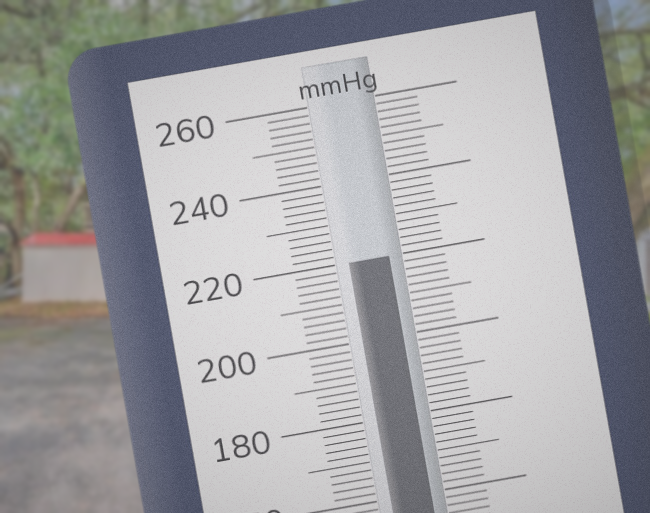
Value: 220mmHg
